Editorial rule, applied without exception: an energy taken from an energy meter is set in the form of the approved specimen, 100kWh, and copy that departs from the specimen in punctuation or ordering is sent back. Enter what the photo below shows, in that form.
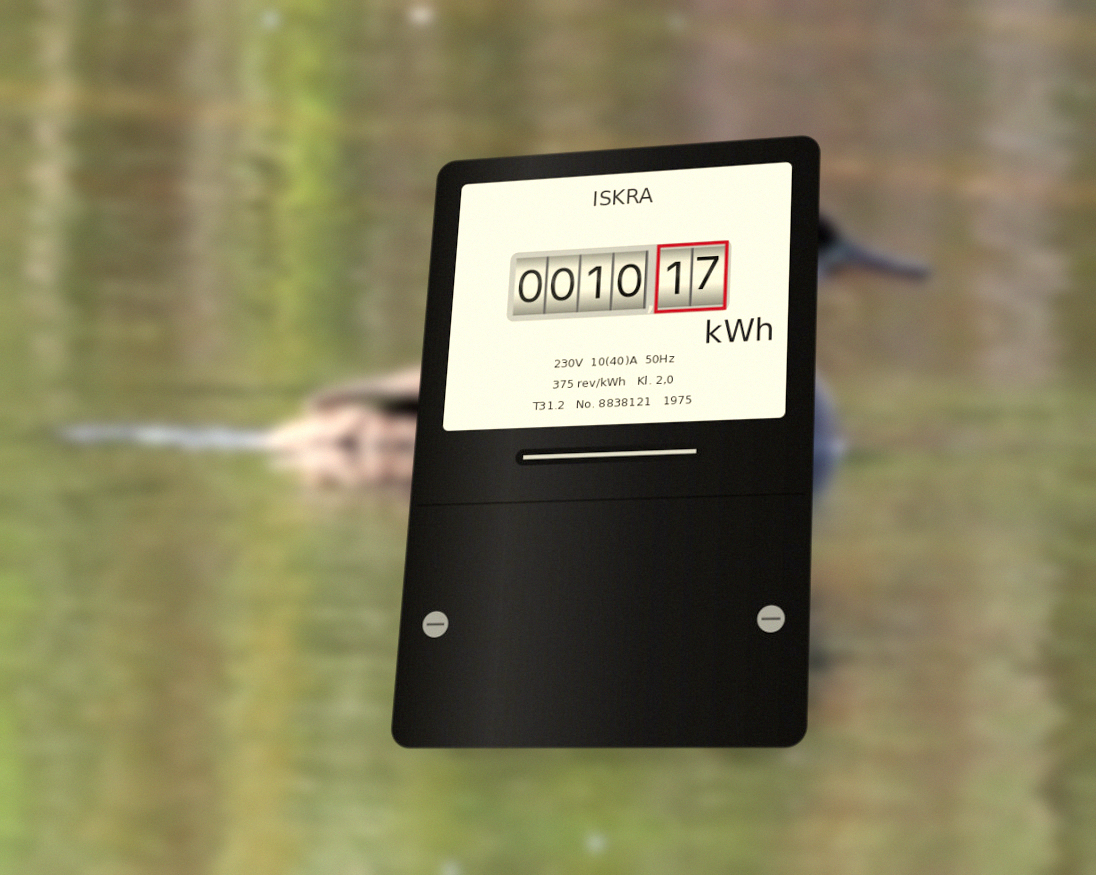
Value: 10.17kWh
